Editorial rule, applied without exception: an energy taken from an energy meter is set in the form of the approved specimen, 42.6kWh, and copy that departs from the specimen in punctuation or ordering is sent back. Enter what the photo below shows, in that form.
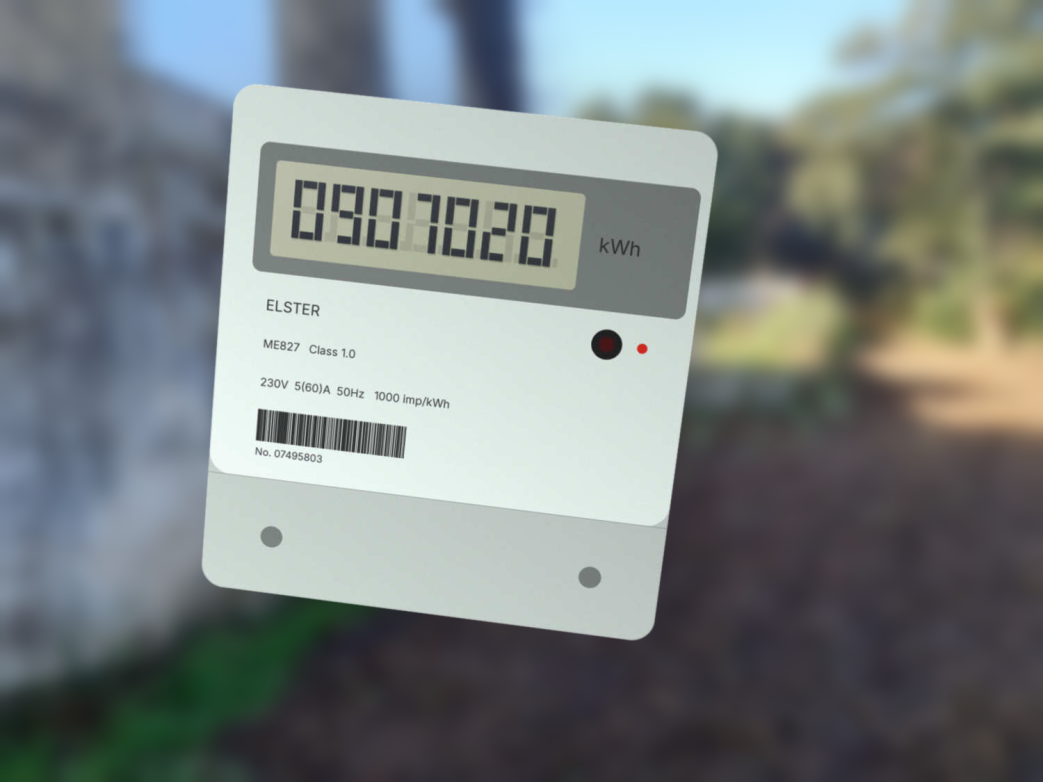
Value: 907020kWh
